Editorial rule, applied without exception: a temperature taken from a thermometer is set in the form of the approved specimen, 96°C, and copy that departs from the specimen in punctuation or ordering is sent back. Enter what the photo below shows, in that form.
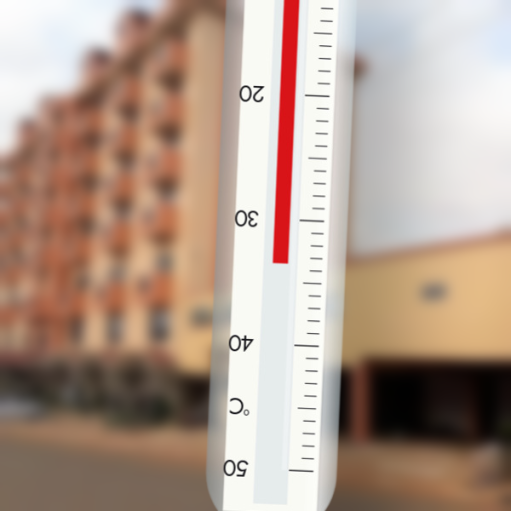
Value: 33.5°C
